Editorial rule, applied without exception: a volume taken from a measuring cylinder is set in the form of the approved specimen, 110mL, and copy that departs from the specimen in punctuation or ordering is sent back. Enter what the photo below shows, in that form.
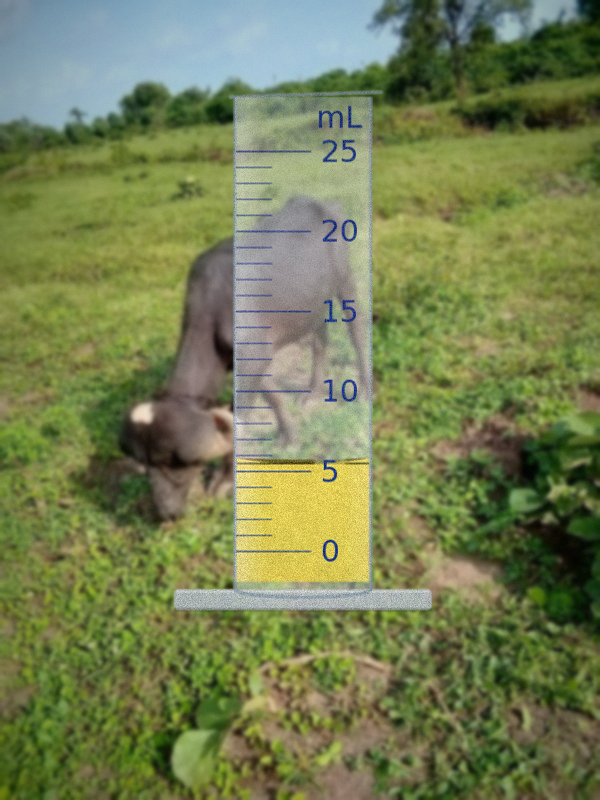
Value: 5.5mL
